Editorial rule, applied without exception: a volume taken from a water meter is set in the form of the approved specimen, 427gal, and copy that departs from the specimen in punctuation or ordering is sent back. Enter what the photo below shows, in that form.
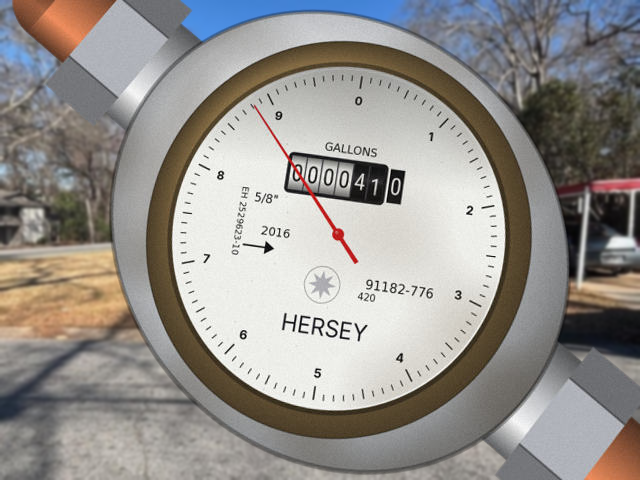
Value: 408.8gal
